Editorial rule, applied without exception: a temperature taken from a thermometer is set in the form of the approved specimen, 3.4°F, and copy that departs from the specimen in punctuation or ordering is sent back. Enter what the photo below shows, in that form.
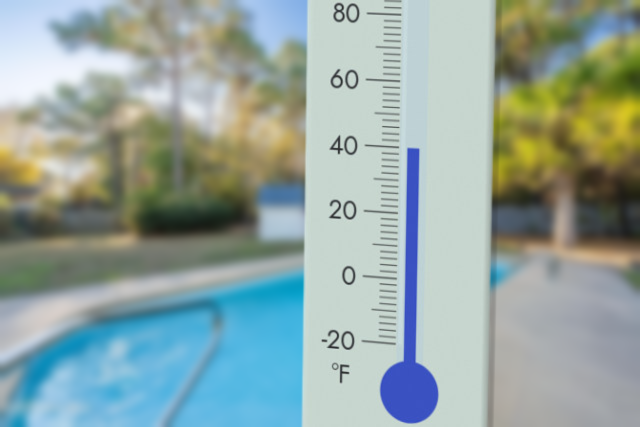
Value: 40°F
